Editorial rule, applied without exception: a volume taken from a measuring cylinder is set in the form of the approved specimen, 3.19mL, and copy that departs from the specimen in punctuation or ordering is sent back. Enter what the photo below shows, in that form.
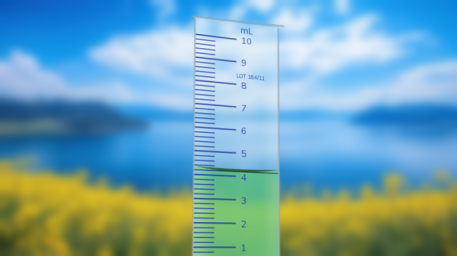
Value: 4.2mL
